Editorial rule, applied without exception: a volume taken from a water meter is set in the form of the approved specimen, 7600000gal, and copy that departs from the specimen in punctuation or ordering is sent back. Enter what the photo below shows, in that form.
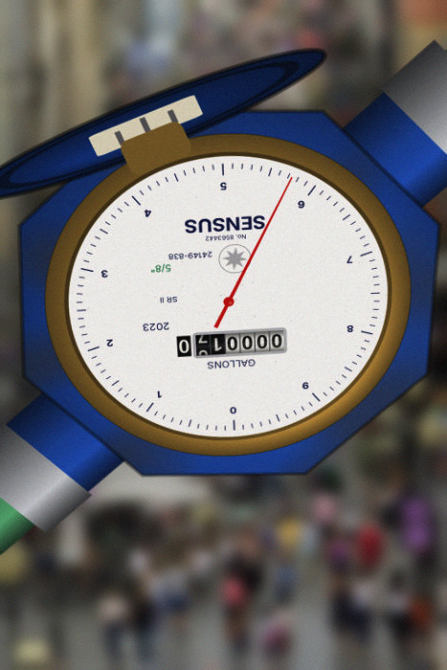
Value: 165.7gal
